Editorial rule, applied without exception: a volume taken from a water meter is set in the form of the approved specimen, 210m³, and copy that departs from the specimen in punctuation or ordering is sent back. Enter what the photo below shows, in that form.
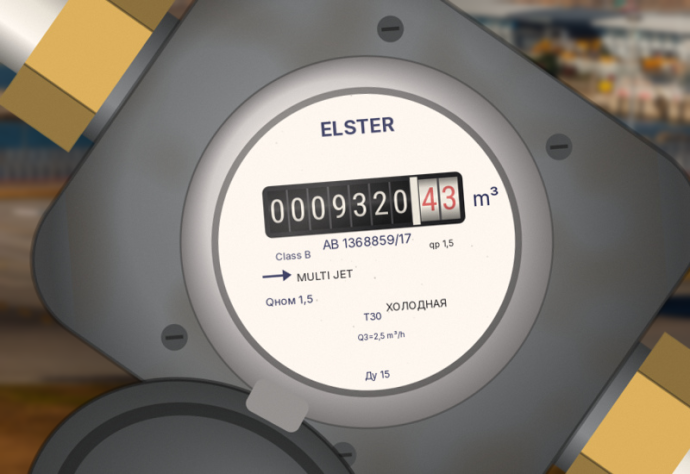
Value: 9320.43m³
